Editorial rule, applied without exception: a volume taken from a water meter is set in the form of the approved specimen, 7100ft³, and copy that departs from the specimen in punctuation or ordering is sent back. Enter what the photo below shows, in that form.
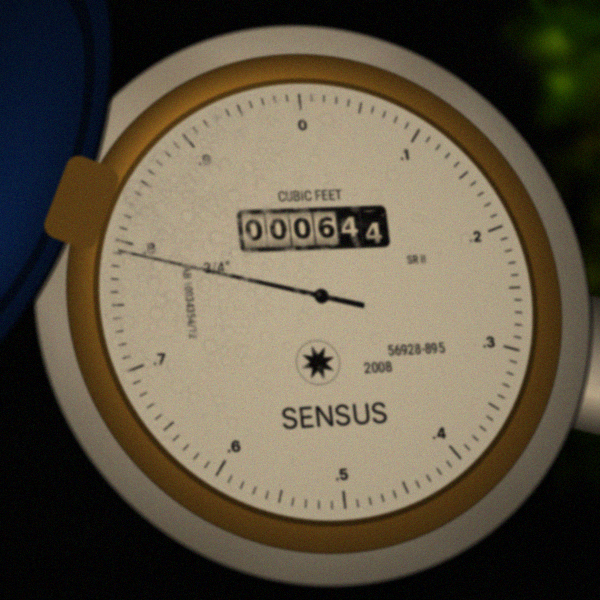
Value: 643.79ft³
